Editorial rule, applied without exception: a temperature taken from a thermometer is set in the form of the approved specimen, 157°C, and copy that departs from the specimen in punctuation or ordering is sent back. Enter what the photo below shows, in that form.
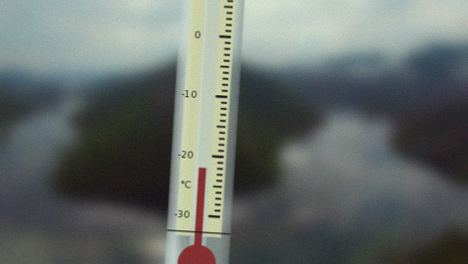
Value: -22°C
